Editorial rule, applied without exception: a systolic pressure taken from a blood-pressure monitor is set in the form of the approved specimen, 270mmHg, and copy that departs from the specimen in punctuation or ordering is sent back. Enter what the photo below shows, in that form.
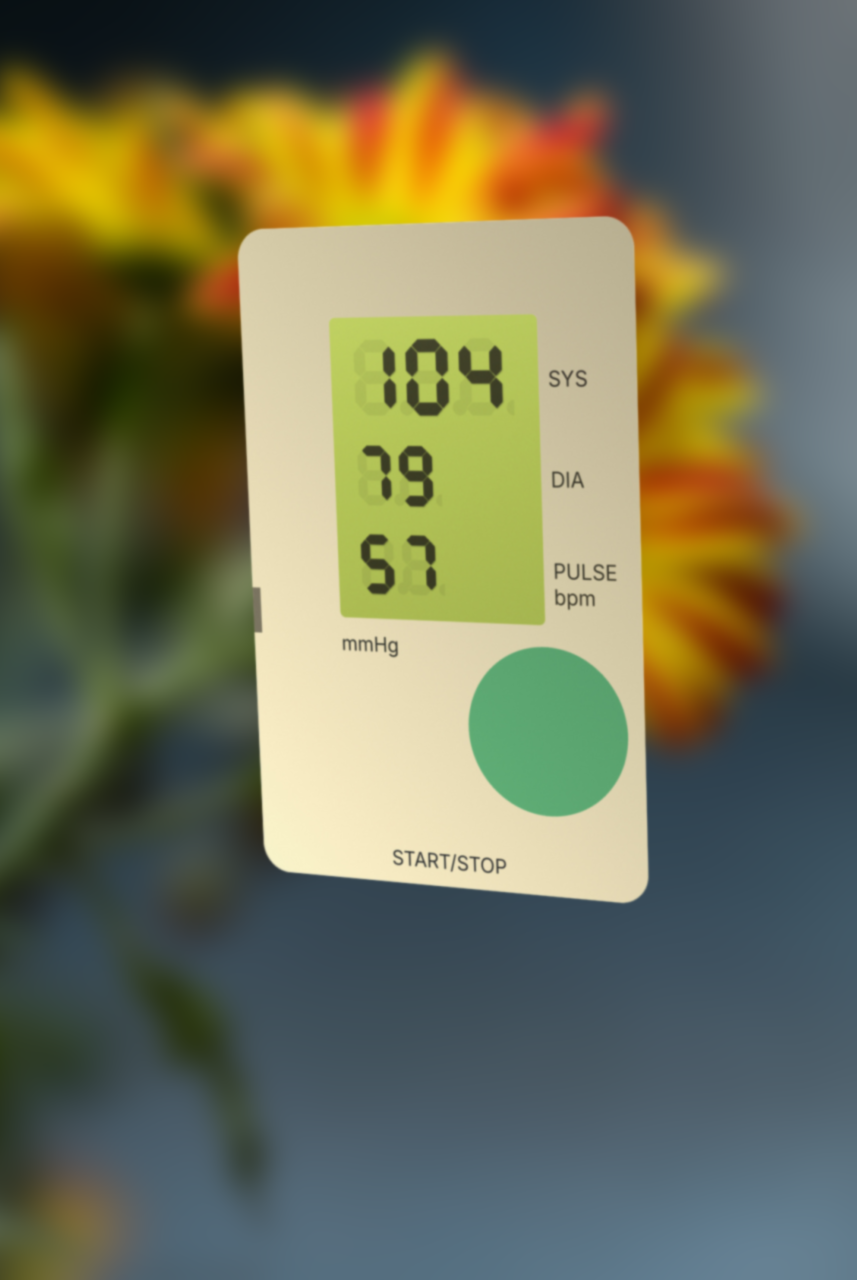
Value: 104mmHg
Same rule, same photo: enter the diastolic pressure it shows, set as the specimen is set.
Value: 79mmHg
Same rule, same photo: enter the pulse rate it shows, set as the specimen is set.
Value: 57bpm
